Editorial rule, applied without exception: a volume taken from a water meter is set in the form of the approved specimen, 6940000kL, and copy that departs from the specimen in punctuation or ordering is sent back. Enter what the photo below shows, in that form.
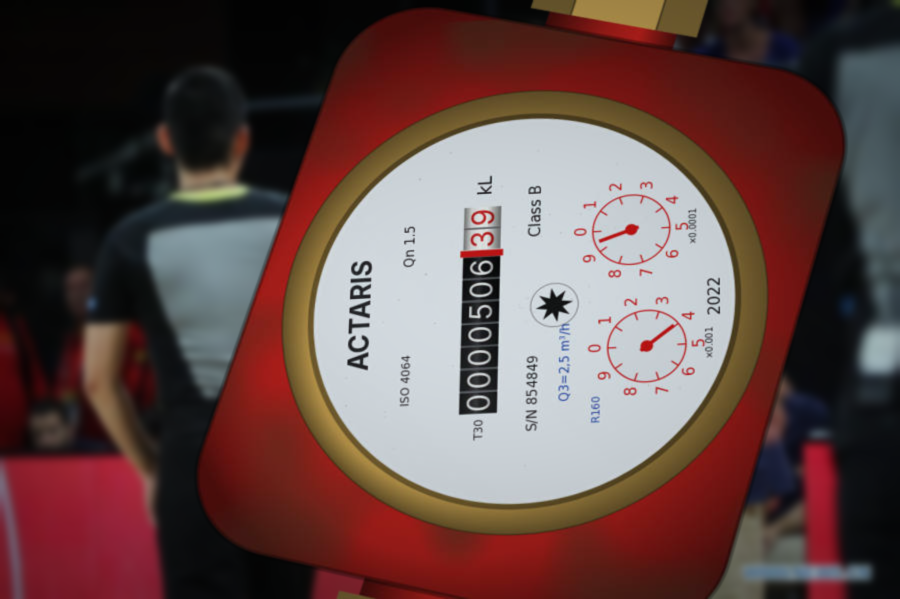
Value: 506.3939kL
